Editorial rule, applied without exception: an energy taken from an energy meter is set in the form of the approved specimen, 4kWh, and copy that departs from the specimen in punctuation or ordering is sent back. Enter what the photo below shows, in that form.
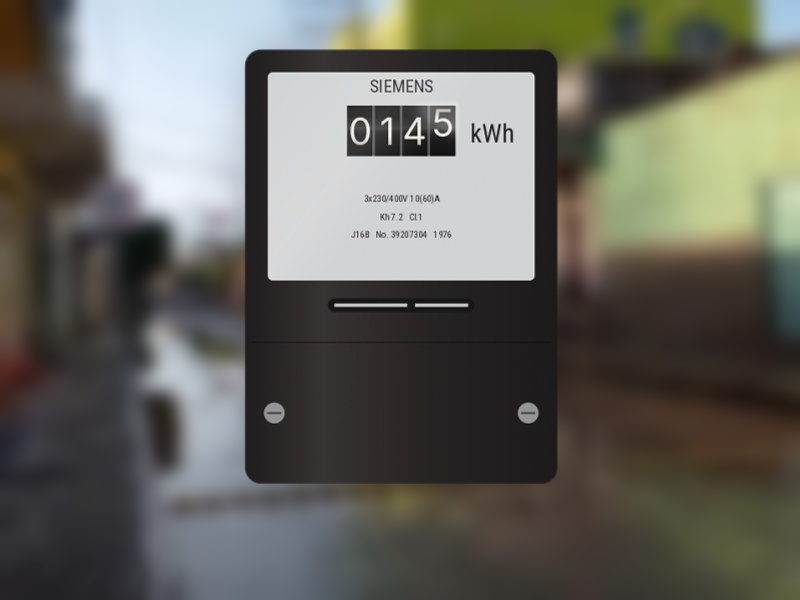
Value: 145kWh
